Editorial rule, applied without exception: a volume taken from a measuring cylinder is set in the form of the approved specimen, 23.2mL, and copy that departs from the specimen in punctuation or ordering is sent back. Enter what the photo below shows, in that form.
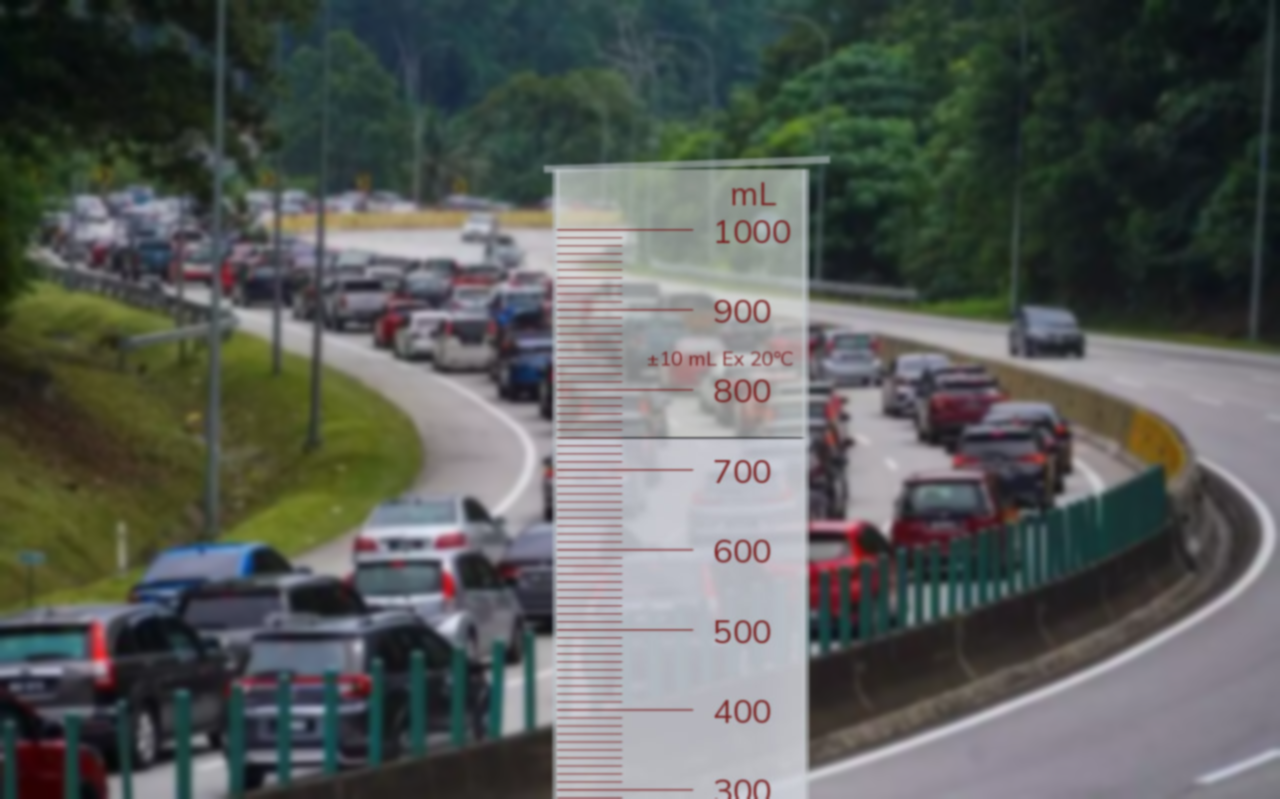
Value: 740mL
